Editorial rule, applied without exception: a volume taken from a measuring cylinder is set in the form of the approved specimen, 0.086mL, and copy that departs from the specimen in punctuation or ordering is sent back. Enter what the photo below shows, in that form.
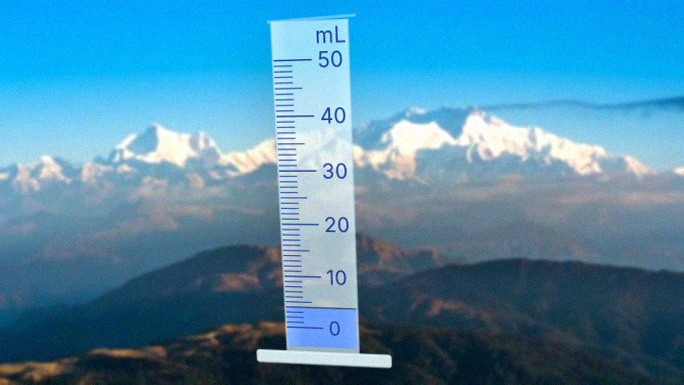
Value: 4mL
